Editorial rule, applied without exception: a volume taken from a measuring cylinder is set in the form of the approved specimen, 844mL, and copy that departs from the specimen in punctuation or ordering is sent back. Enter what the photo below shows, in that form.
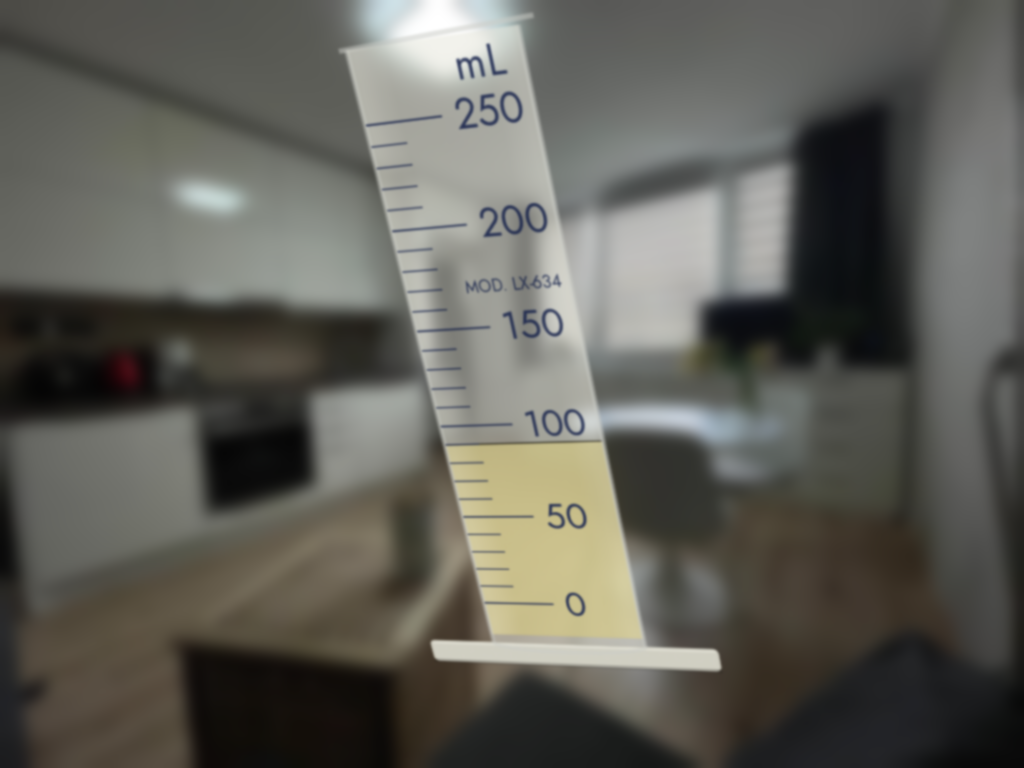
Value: 90mL
